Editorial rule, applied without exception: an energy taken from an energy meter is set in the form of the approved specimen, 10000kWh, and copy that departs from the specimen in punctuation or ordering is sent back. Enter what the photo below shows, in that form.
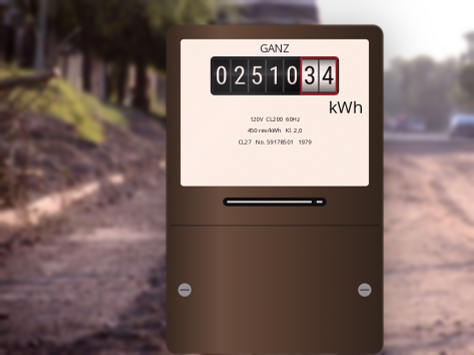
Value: 2510.34kWh
